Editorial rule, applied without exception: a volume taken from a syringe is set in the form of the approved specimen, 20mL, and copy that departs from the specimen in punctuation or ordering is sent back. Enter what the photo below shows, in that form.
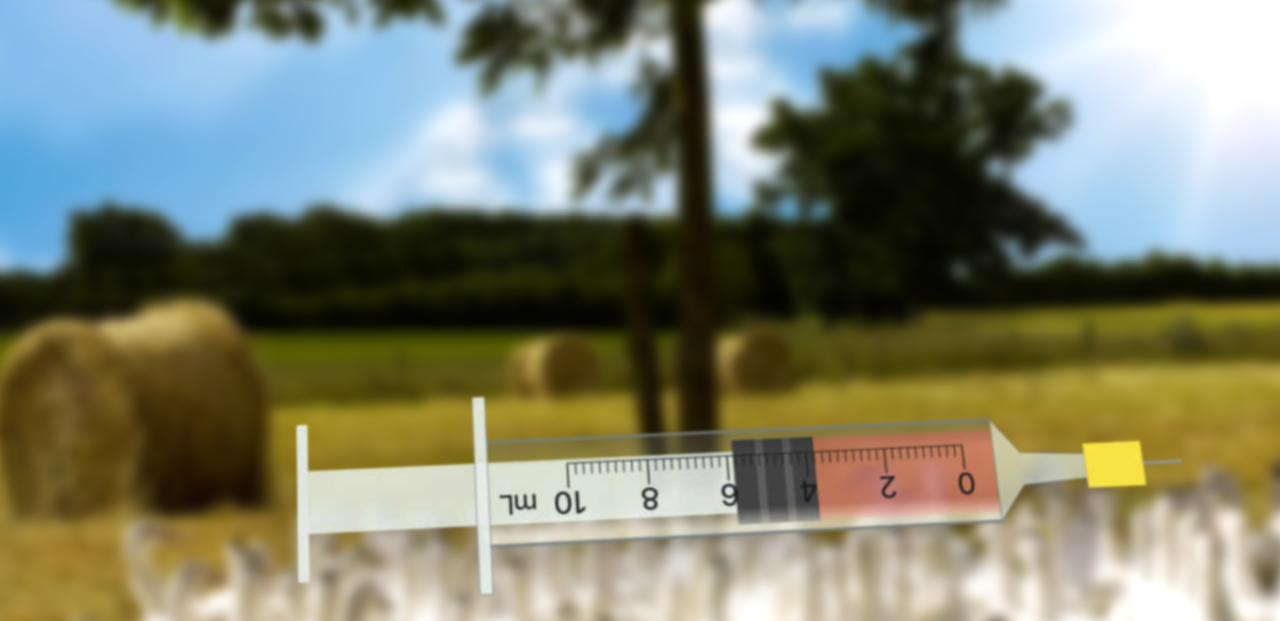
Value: 3.8mL
